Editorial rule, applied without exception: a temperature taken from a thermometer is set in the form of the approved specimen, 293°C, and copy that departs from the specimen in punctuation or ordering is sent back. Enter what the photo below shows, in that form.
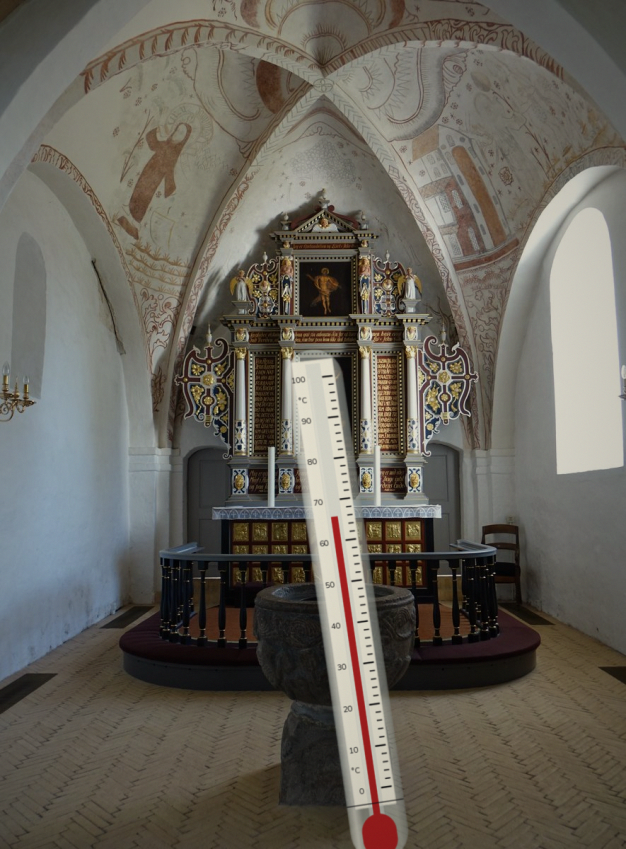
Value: 66°C
